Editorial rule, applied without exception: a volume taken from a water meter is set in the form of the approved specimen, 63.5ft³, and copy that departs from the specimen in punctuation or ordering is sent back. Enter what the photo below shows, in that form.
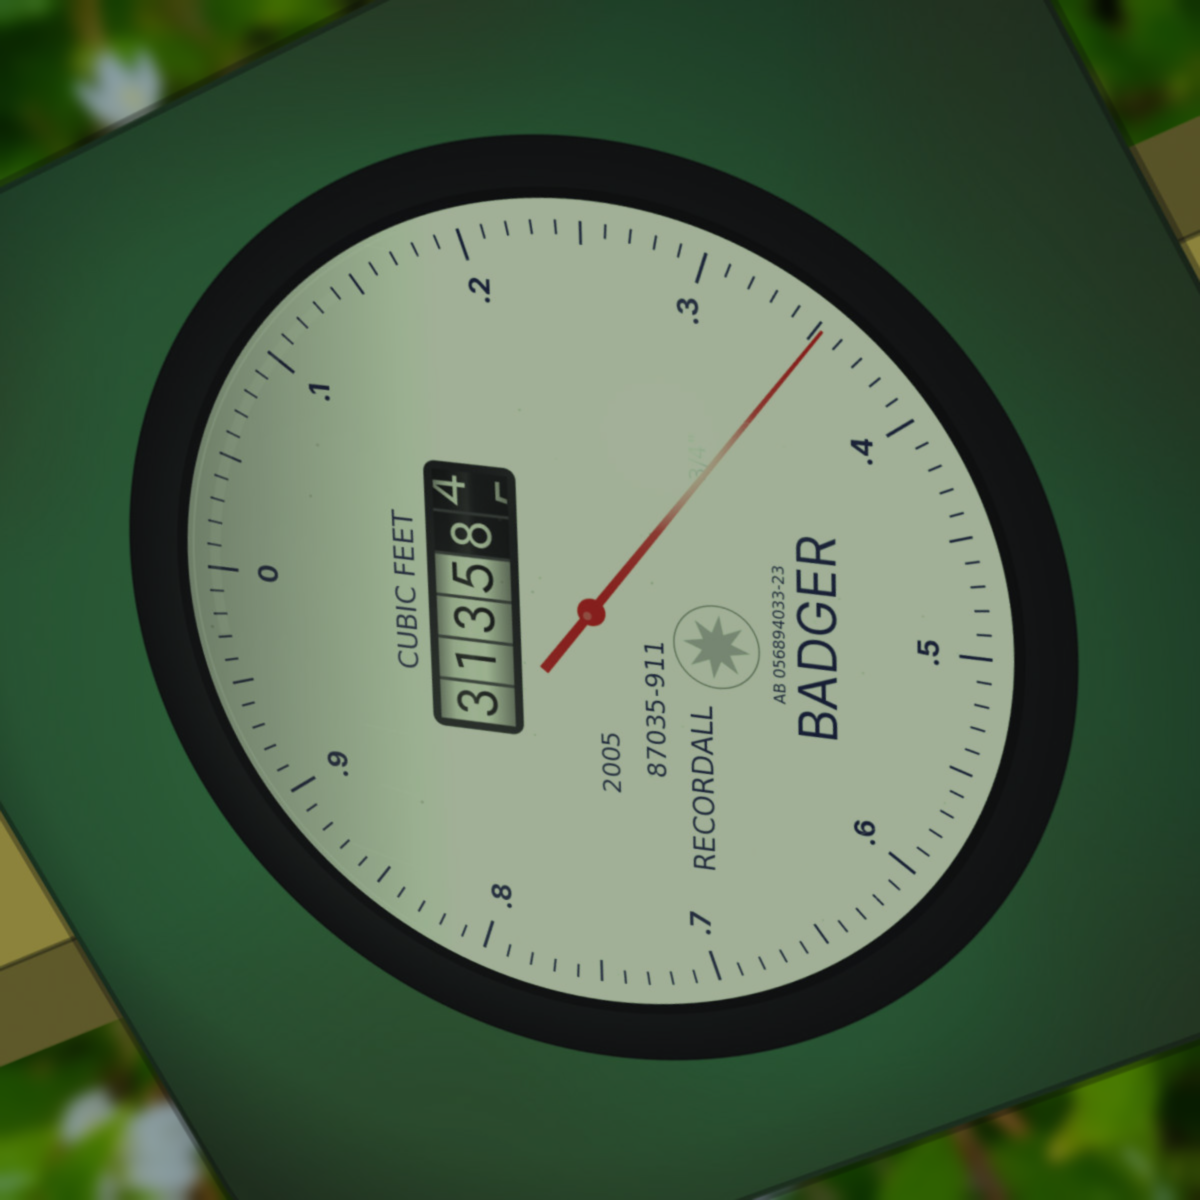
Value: 313584.35ft³
